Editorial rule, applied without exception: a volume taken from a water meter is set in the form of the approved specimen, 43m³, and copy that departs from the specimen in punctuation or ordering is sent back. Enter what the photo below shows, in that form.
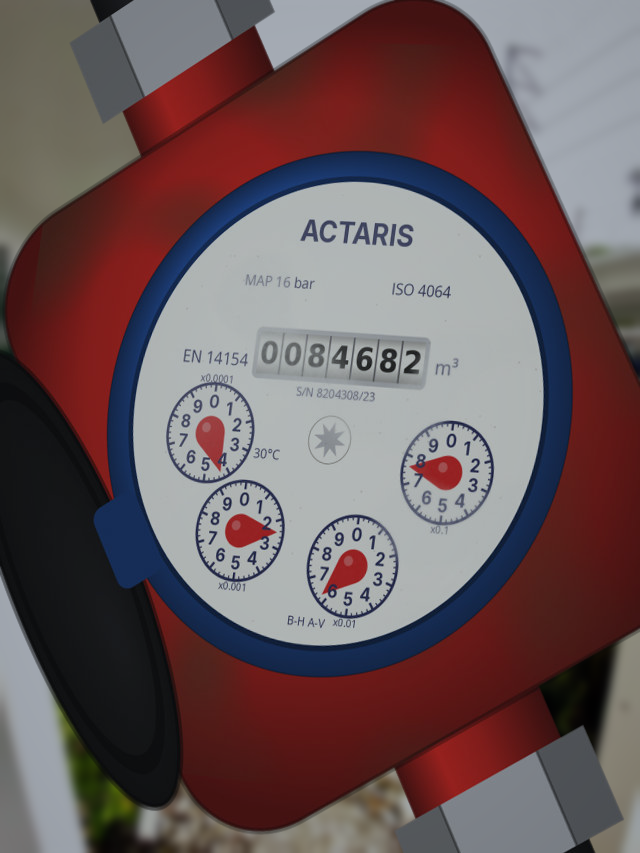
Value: 84682.7624m³
